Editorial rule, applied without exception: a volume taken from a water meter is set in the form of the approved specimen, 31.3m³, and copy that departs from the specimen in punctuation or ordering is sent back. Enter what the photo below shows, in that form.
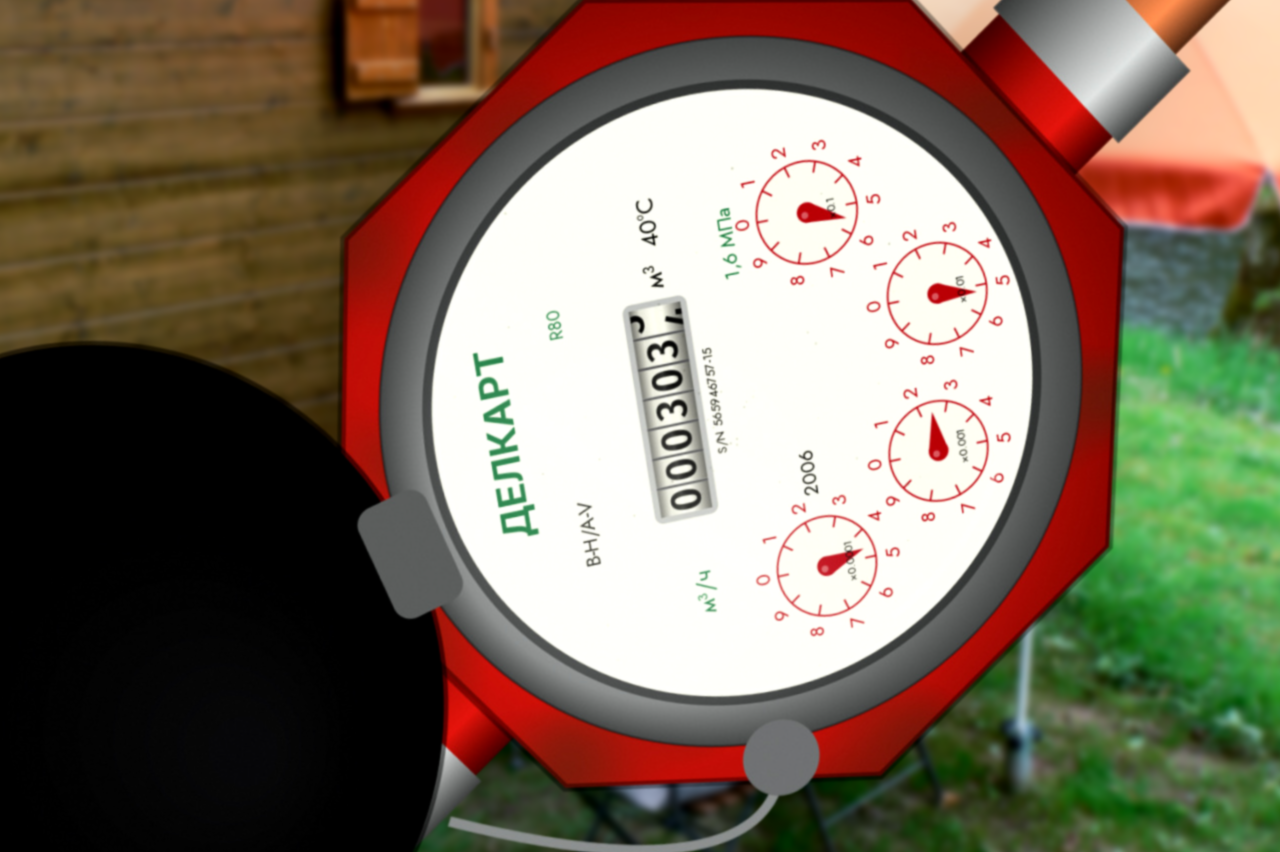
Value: 3033.5524m³
